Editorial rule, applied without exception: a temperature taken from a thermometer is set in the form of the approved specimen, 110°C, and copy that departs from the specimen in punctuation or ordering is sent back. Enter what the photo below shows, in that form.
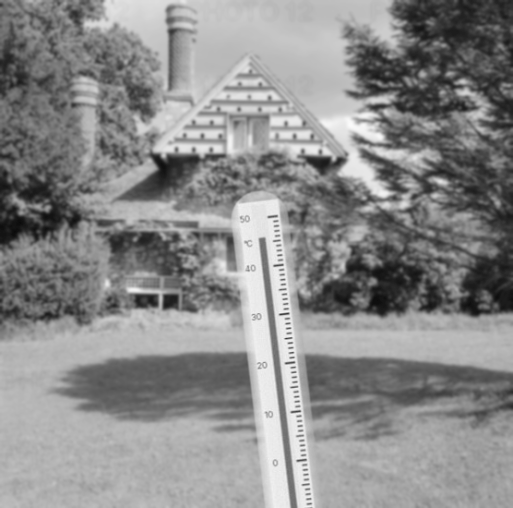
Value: 46°C
